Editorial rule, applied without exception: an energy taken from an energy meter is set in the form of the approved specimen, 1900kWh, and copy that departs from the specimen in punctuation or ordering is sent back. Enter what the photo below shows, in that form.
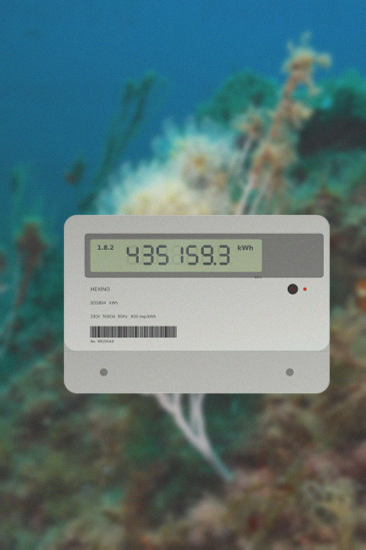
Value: 435159.3kWh
